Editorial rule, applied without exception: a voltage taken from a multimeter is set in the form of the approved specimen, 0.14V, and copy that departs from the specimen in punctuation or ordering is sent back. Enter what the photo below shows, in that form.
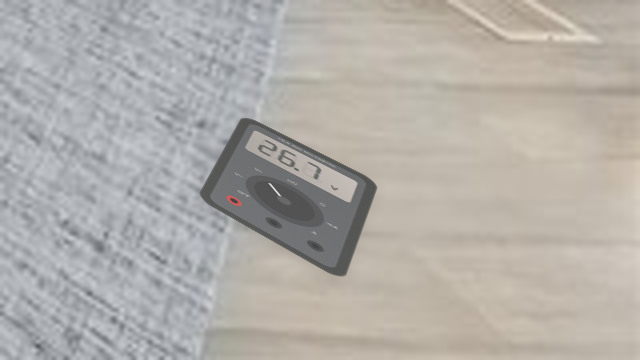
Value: 26.7V
